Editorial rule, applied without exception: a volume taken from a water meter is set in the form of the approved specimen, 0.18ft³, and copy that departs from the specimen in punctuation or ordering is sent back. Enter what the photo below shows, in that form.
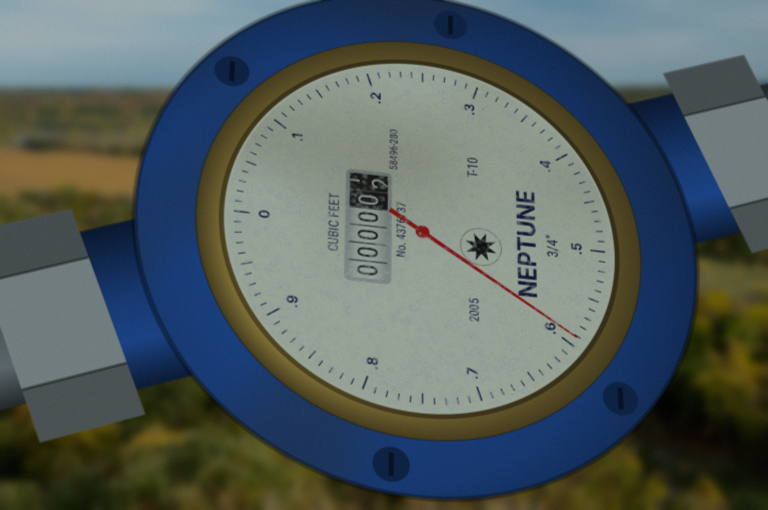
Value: 1.59ft³
